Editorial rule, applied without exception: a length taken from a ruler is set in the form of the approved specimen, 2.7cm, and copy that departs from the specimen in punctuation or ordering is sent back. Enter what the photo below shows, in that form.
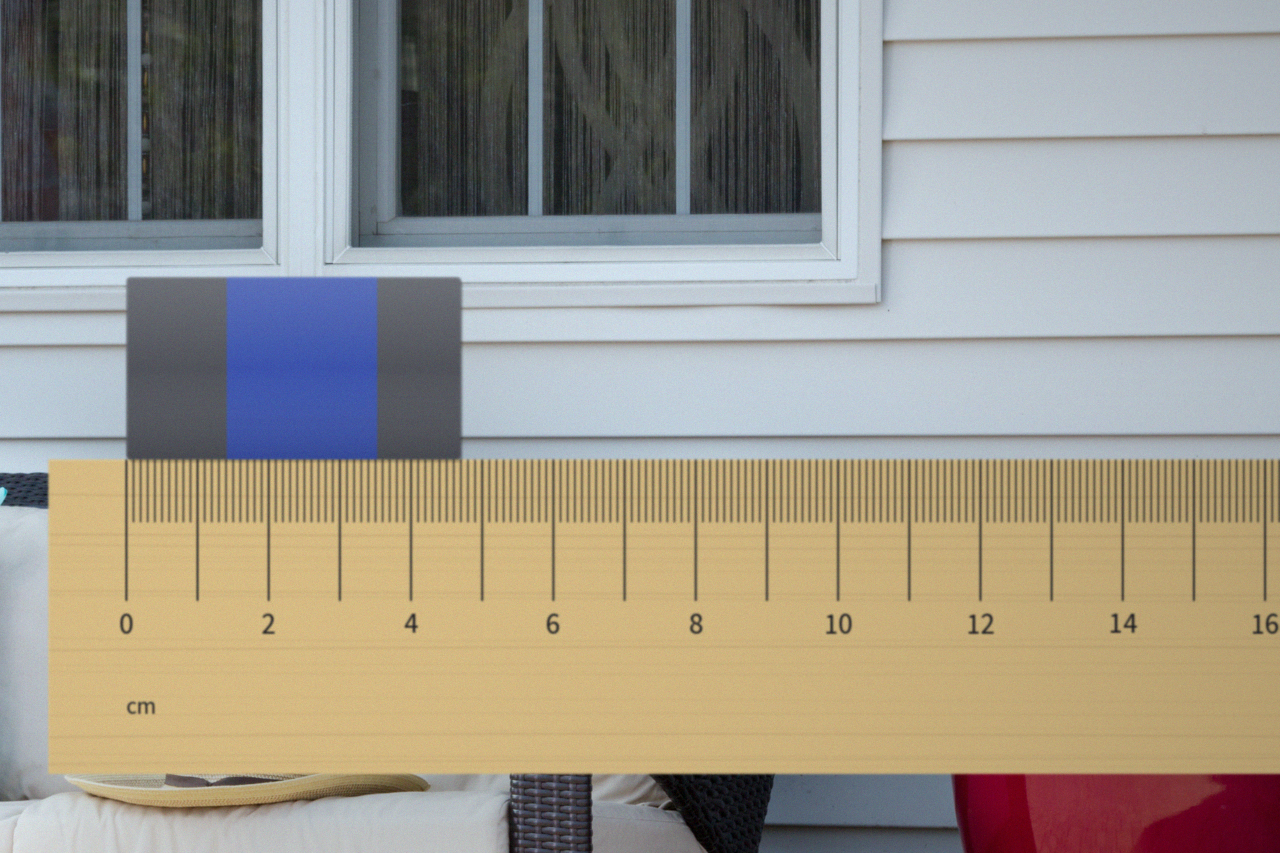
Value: 4.7cm
